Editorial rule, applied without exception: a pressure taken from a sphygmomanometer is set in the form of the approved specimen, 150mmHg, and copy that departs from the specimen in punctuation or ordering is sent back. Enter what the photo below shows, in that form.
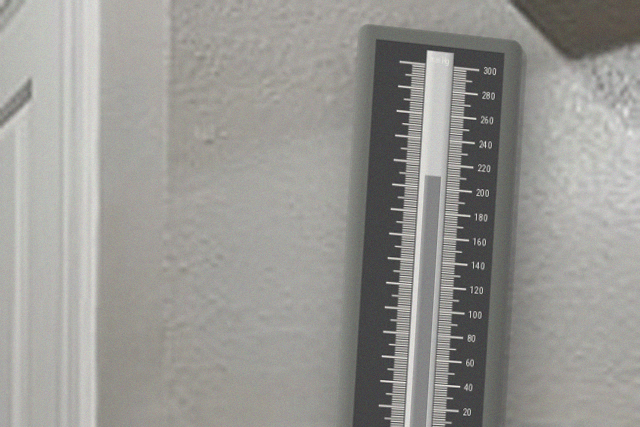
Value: 210mmHg
